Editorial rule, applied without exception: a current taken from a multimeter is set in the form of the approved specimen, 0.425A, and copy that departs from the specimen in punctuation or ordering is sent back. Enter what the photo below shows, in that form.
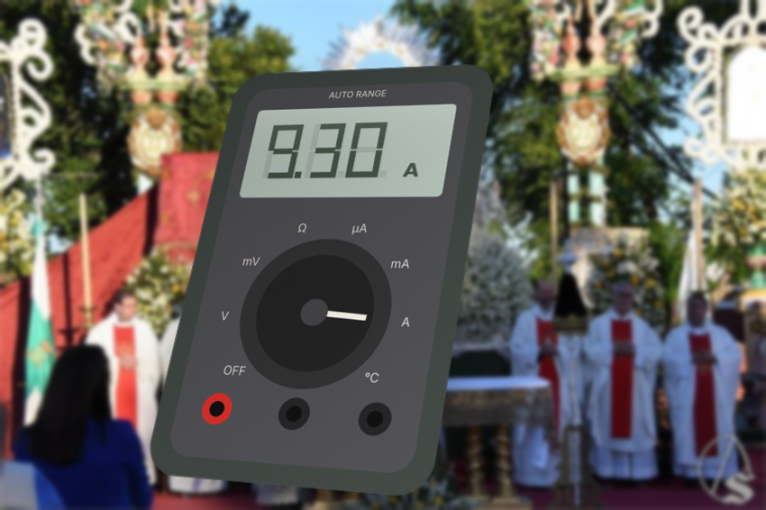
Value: 9.30A
